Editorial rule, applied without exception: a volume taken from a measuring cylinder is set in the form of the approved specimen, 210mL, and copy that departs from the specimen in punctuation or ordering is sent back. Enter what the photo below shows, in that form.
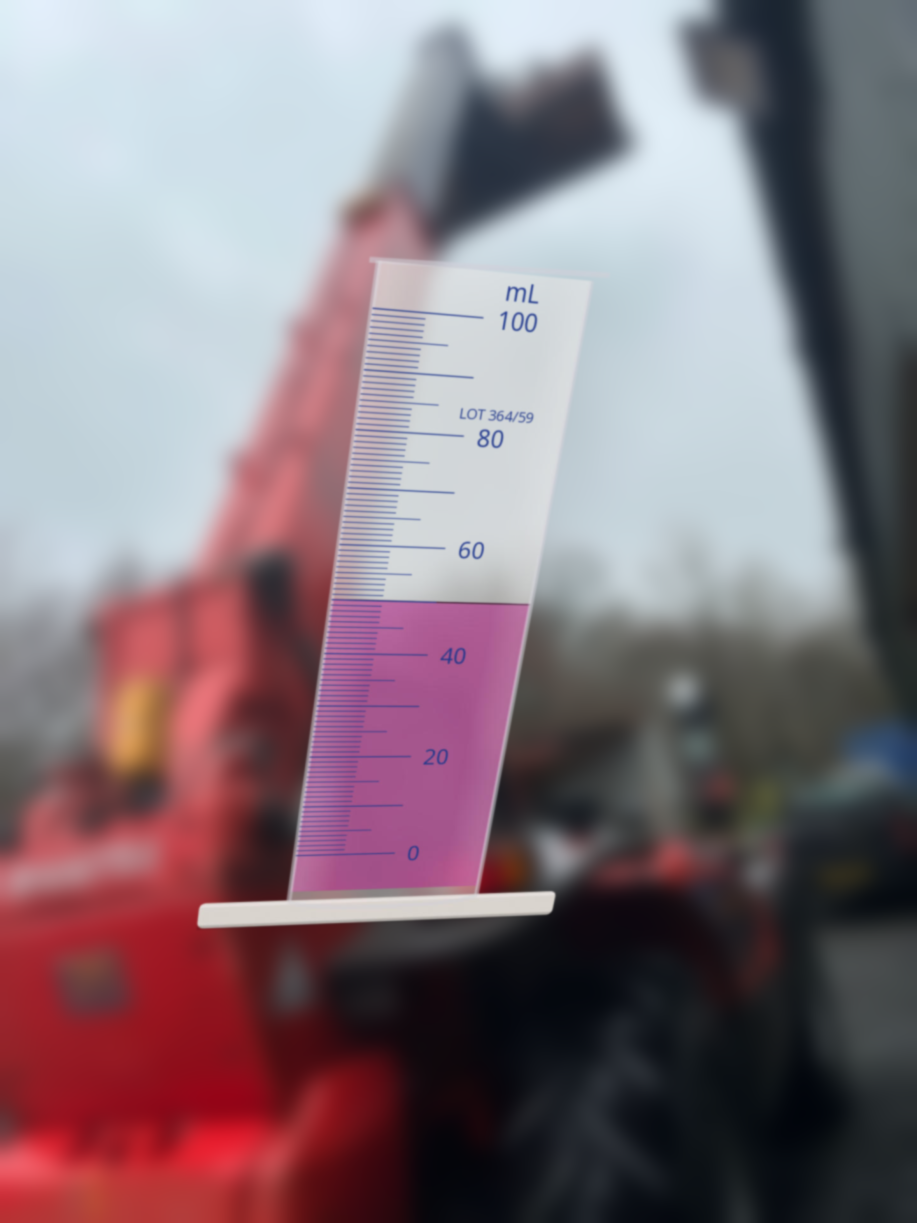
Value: 50mL
